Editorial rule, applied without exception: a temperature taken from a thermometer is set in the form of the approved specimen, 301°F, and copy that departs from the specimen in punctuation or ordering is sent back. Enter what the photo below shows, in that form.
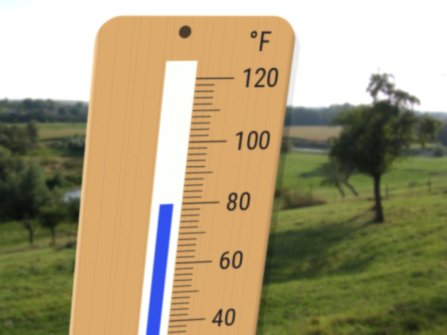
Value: 80°F
